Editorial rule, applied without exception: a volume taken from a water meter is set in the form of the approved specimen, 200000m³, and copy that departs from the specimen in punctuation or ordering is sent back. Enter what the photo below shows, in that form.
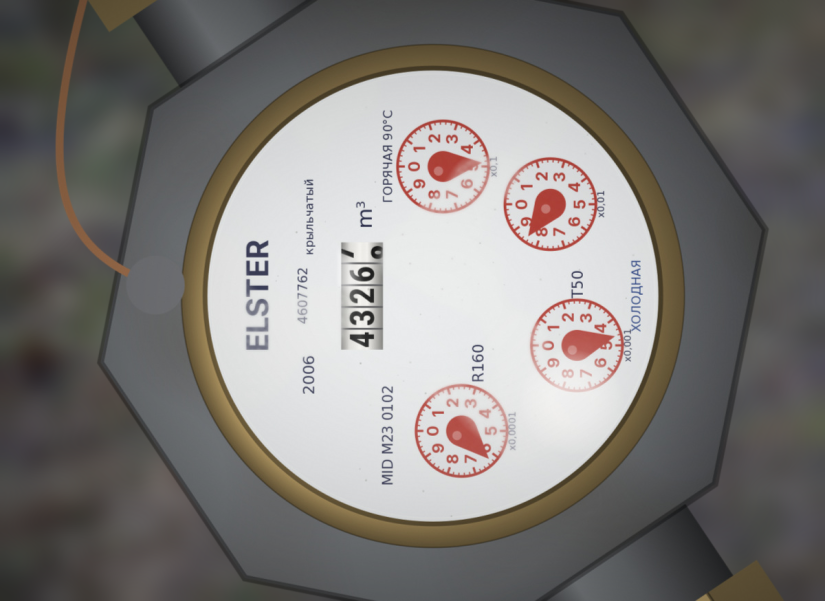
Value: 43267.4846m³
